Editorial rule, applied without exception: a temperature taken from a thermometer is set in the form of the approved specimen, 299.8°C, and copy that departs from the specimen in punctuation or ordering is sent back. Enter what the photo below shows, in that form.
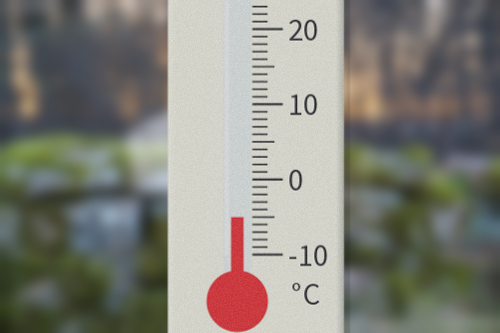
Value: -5°C
